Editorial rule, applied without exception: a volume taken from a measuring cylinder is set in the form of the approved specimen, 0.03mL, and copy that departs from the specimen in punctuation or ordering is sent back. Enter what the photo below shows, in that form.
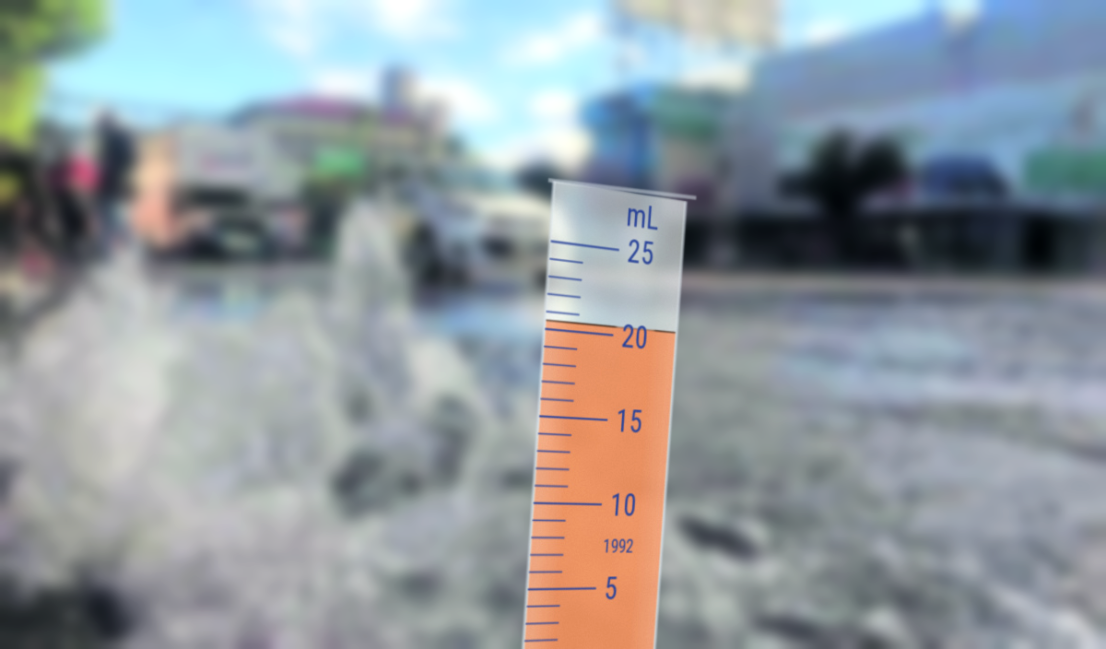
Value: 20.5mL
